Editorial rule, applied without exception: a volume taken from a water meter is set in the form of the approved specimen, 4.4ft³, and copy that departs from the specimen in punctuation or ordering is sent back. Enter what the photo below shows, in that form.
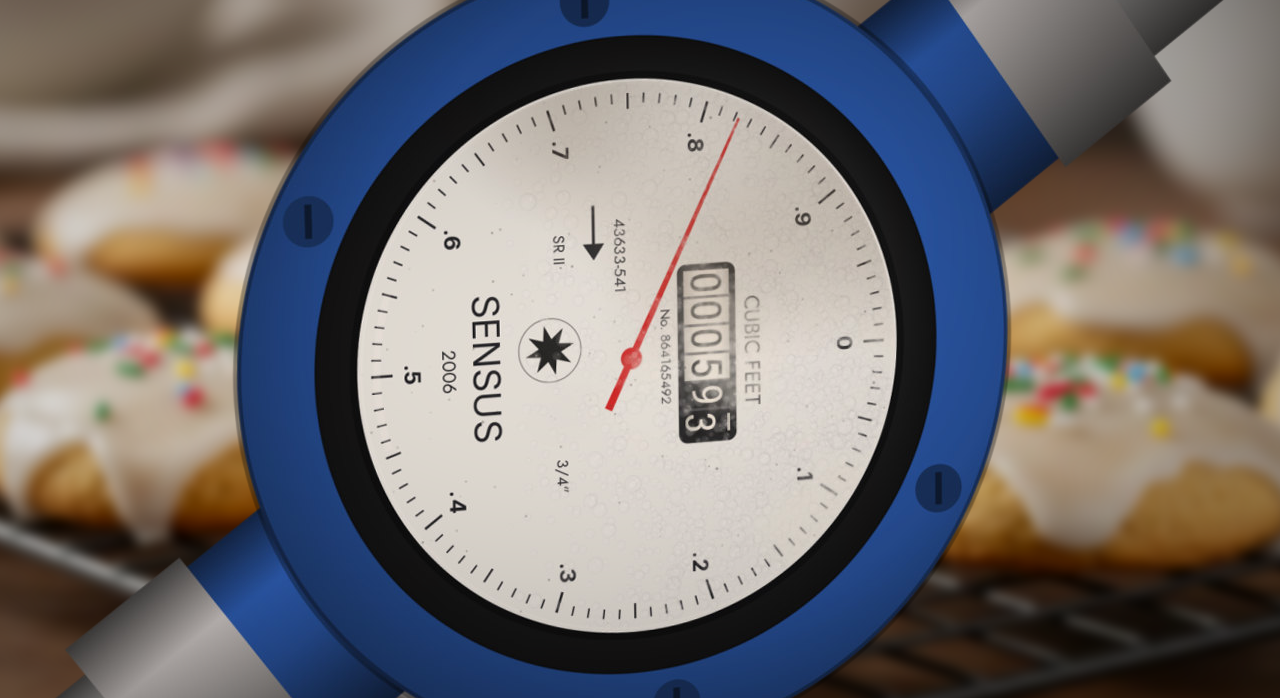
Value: 592.82ft³
